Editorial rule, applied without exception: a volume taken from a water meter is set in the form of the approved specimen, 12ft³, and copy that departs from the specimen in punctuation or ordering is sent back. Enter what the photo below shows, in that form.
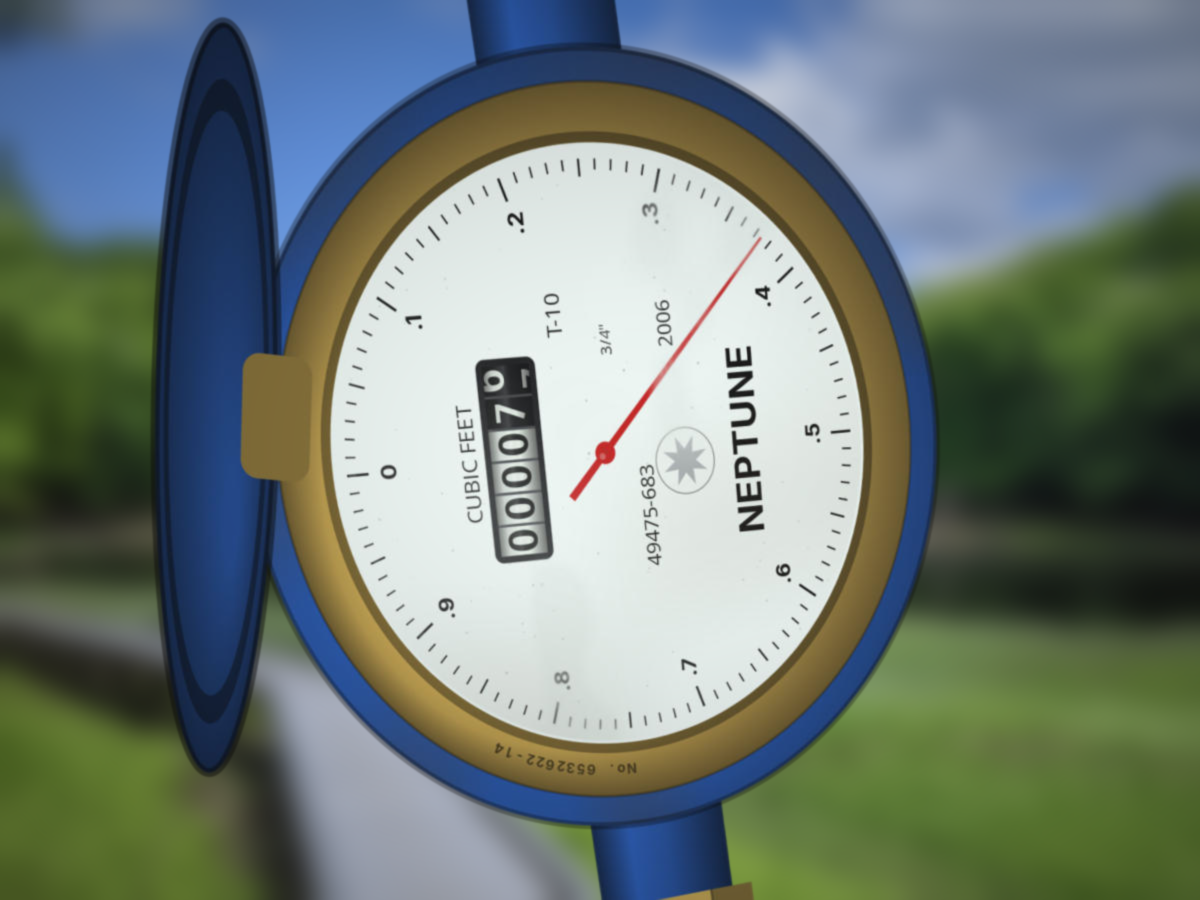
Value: 76.37ft³
